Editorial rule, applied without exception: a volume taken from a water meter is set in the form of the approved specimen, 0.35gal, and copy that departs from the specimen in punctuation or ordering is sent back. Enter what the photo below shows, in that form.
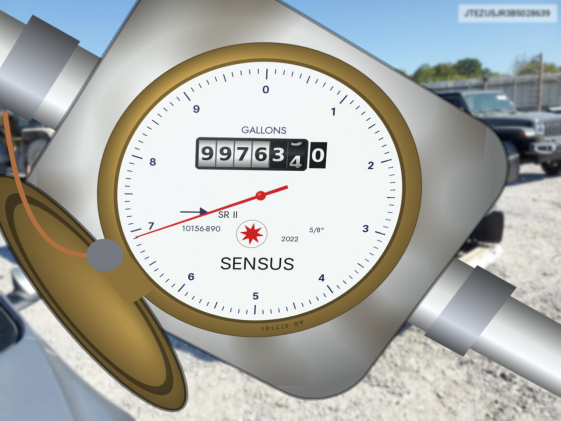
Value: 9976336.9gal
